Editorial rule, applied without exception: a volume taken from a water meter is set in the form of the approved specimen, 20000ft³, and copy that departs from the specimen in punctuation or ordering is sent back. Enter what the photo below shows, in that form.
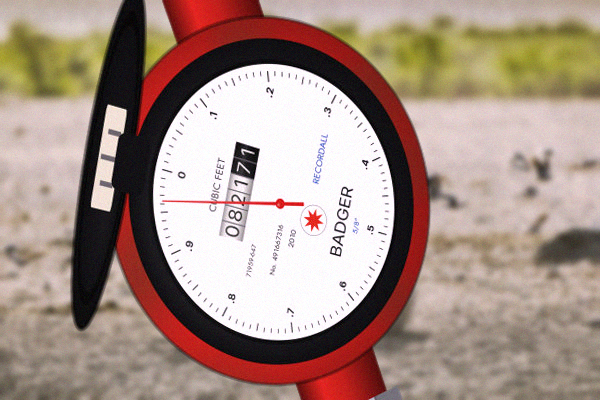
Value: 82170.96ft³
